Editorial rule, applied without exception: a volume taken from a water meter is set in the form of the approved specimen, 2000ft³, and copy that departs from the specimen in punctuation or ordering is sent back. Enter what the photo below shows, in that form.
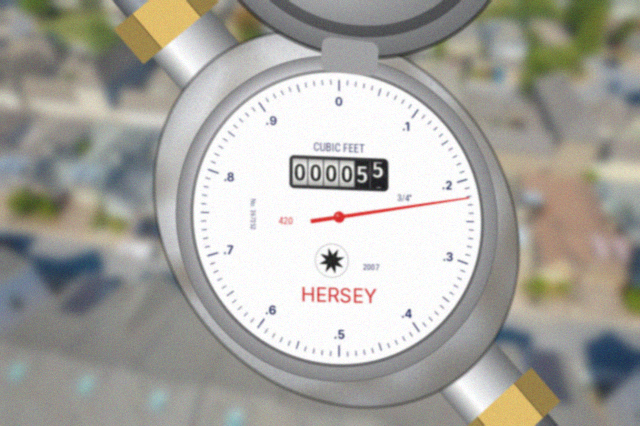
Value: 55.22ft³
